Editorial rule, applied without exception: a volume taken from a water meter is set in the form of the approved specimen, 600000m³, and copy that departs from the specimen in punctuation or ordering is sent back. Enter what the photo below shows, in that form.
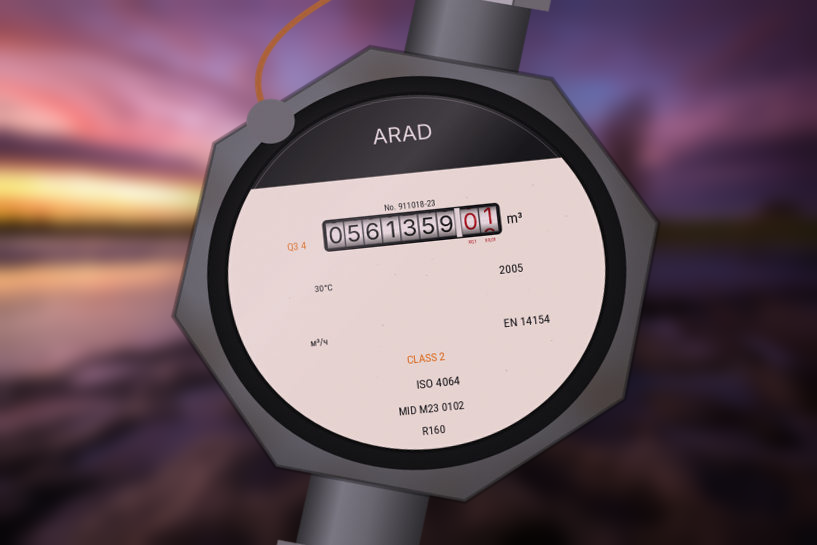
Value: 561359.01m³
